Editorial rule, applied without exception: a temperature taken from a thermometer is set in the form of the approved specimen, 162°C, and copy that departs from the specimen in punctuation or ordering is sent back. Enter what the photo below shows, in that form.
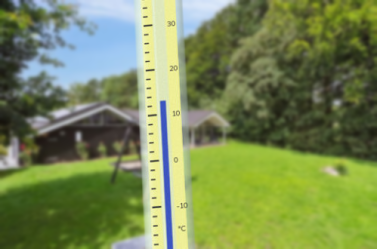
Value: 13°C
